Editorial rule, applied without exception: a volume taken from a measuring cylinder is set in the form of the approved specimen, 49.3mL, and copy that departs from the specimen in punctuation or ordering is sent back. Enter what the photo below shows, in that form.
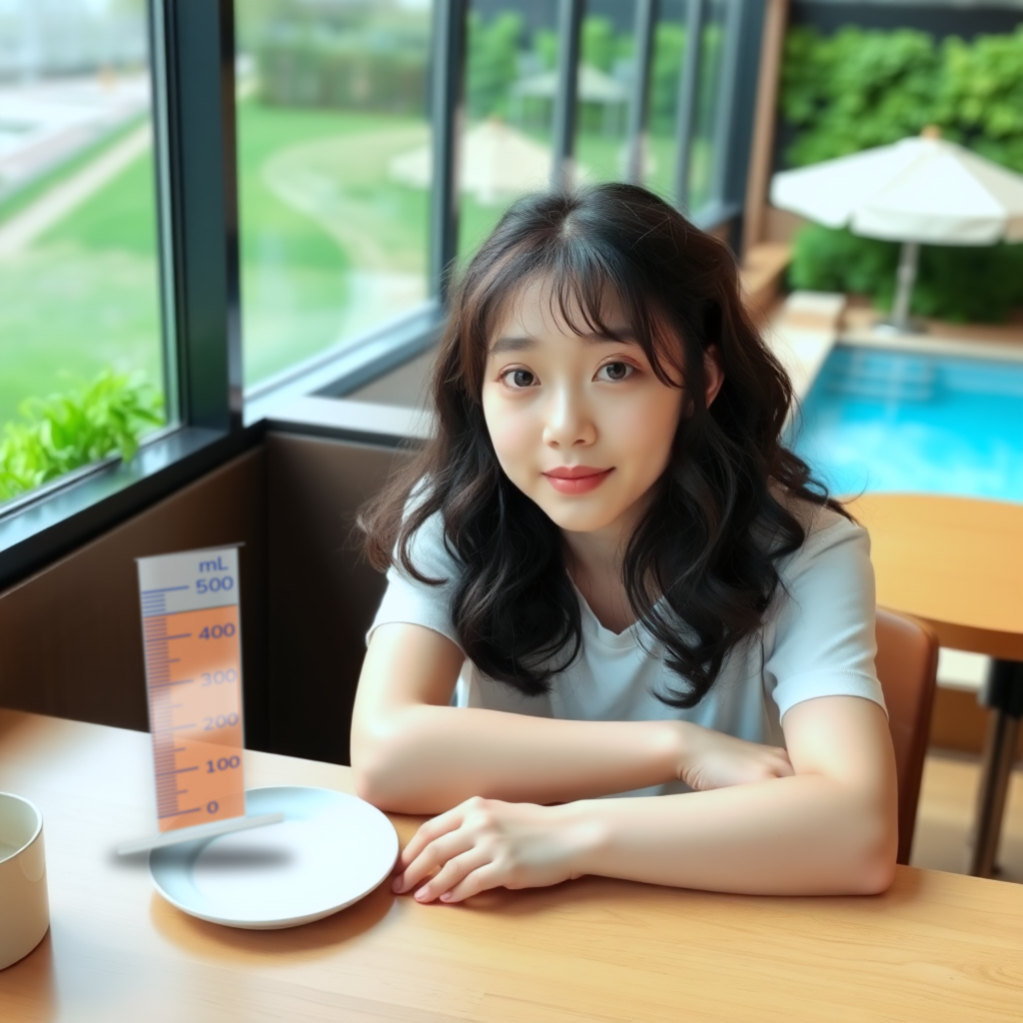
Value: 450mL
